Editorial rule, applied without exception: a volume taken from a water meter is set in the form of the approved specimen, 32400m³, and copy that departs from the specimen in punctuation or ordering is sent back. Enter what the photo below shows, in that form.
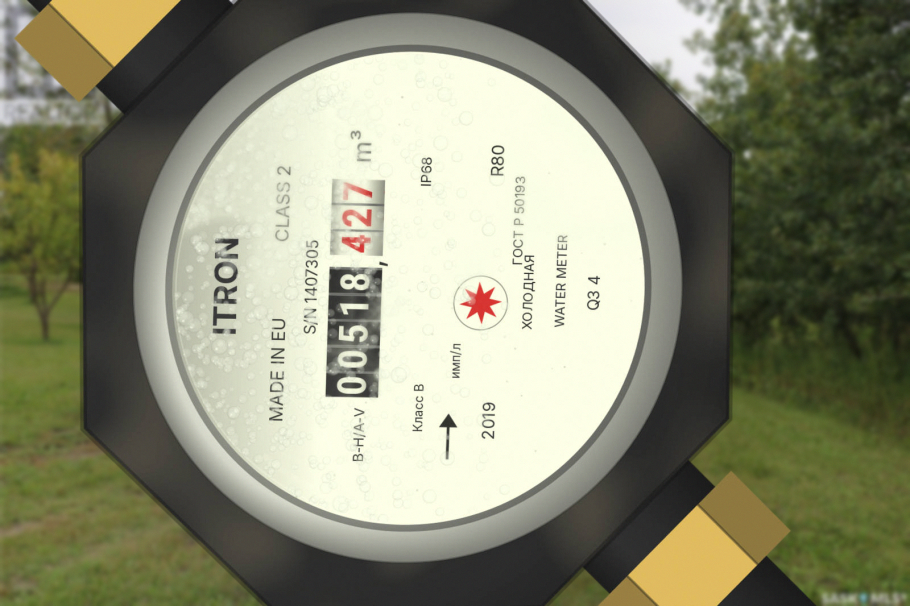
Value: 518.427m³
